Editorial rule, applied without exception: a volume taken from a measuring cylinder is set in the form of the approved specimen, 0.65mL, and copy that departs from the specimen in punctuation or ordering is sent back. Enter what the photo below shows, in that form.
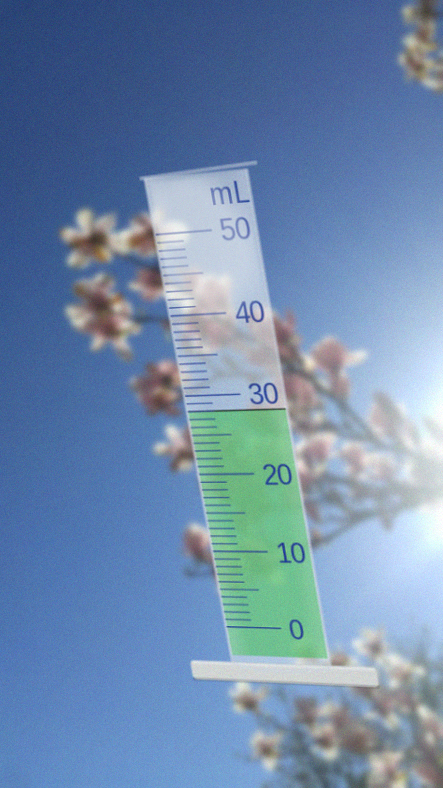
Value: 28mL
